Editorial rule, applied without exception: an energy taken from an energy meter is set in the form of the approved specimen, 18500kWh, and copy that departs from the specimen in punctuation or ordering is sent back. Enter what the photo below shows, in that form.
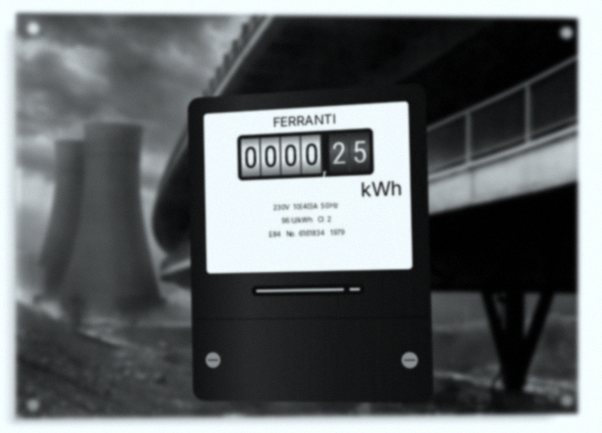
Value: 0.25kWh
